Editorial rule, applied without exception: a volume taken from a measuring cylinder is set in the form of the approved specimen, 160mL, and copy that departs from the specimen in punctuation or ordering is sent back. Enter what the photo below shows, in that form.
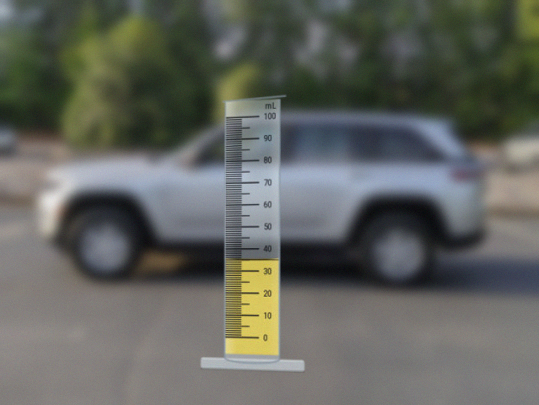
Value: 35mL
